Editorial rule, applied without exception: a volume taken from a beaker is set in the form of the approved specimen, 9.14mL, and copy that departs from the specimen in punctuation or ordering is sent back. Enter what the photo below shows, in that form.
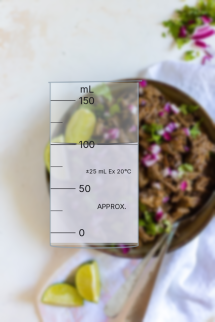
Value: 100mL
